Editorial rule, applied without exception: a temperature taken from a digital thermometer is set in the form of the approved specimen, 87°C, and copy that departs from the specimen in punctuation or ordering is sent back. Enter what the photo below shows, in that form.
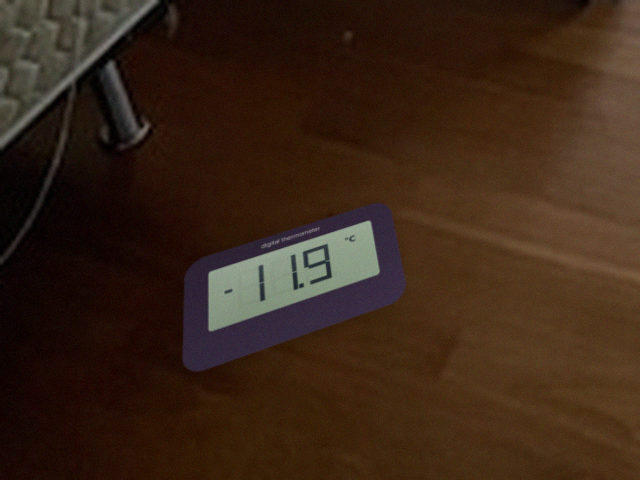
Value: -11.9°C
